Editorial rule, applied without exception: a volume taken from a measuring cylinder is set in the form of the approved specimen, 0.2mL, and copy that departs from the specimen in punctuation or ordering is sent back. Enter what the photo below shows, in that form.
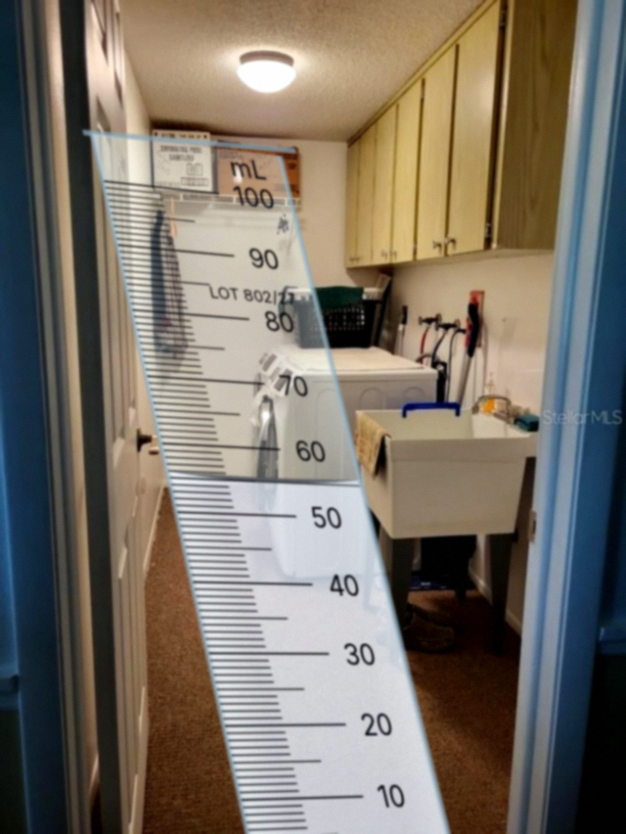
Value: 55mL
